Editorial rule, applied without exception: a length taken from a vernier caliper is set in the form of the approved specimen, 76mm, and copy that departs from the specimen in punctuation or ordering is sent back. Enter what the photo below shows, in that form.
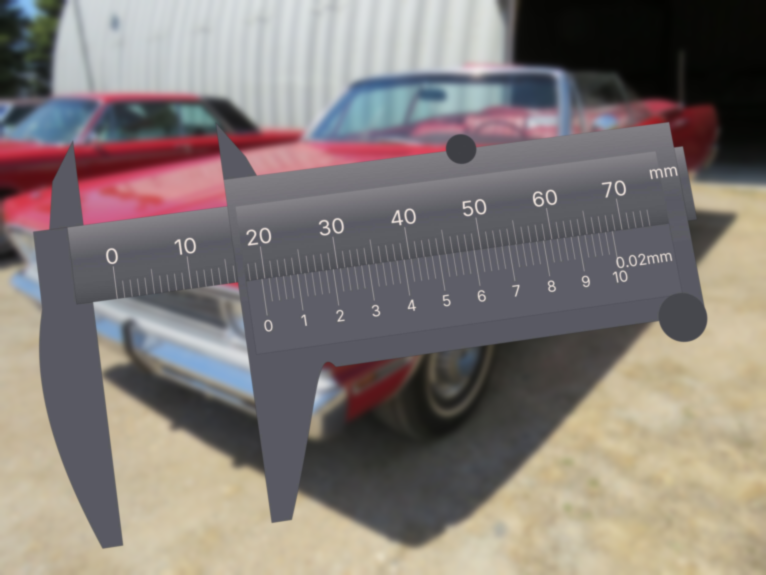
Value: 19.6mm
